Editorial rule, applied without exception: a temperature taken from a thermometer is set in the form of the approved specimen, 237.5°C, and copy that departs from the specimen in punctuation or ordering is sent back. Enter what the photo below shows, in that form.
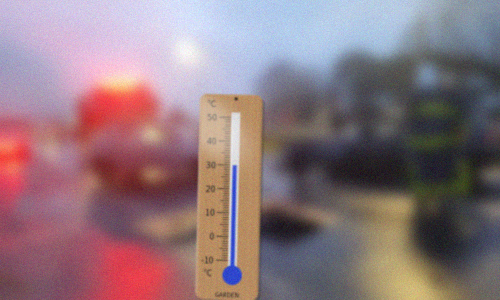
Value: 30°C
